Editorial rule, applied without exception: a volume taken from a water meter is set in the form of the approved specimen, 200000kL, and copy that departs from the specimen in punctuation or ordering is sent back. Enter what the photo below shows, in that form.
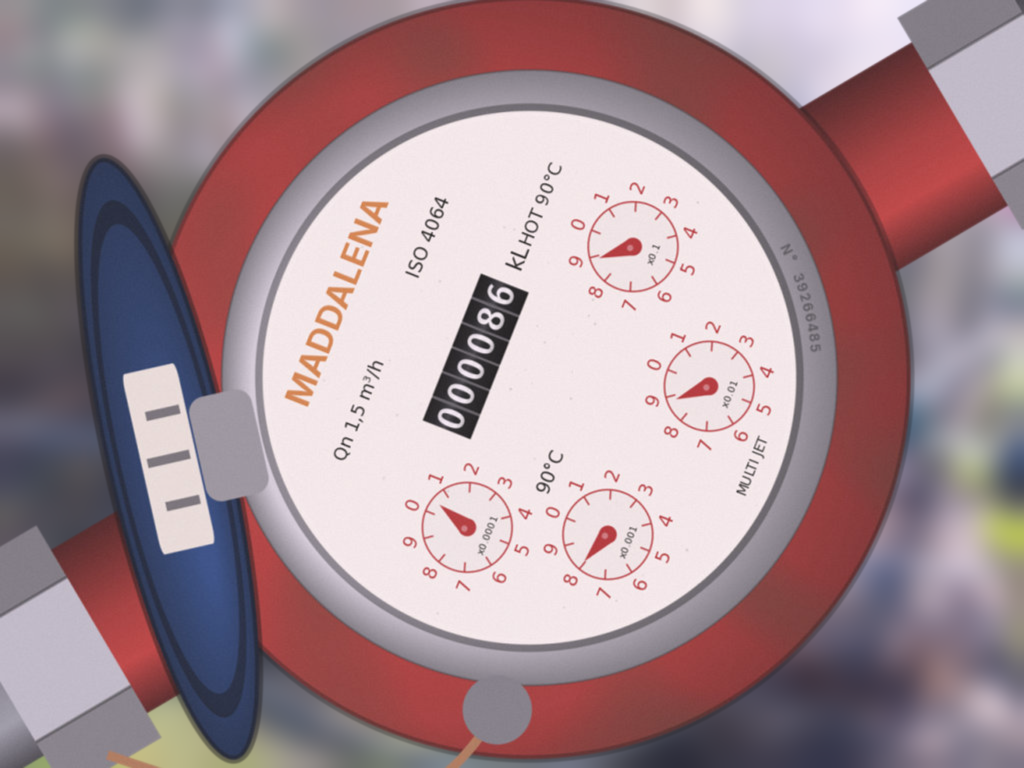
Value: 86.8880kL
